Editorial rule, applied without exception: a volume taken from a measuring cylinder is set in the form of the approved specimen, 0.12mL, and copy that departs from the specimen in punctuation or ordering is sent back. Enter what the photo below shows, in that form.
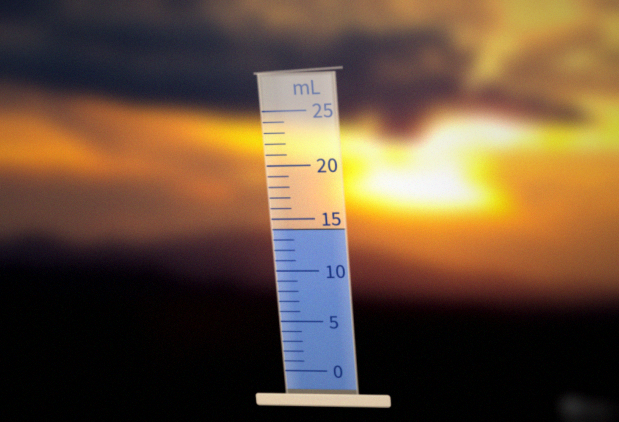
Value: 14mL
